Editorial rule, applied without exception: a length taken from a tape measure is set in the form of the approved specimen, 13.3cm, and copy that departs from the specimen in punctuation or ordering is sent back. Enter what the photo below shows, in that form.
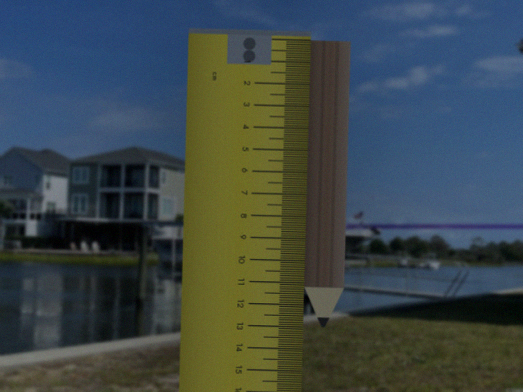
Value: 13cm
